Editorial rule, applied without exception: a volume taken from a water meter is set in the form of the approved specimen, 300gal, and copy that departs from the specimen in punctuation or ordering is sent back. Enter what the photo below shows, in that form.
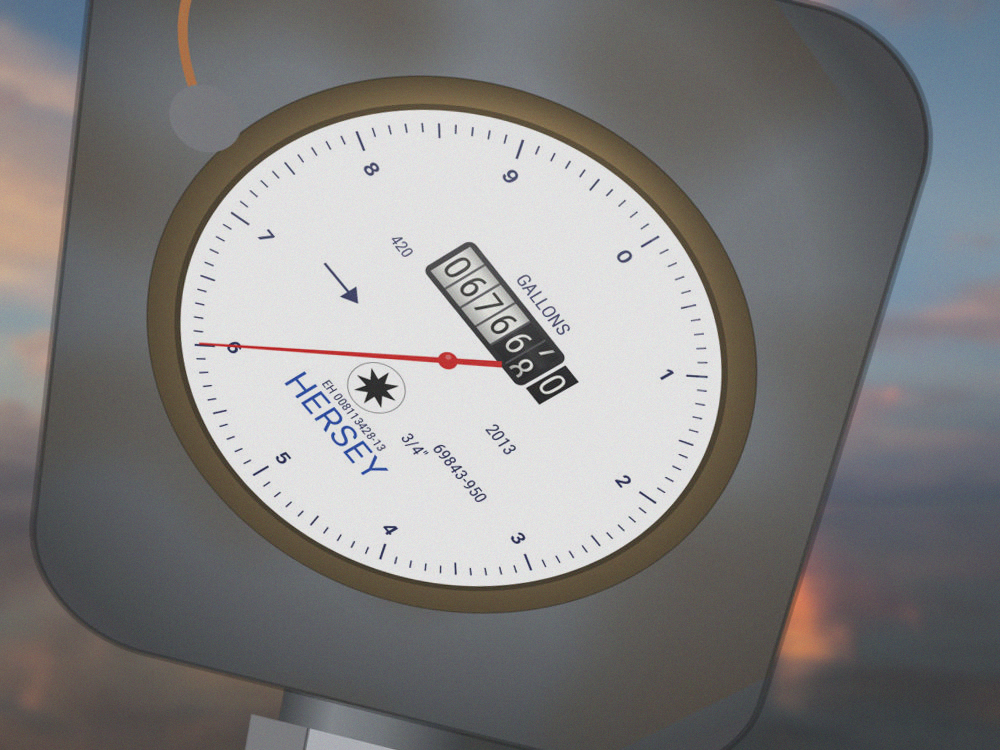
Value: 676676.0gal
